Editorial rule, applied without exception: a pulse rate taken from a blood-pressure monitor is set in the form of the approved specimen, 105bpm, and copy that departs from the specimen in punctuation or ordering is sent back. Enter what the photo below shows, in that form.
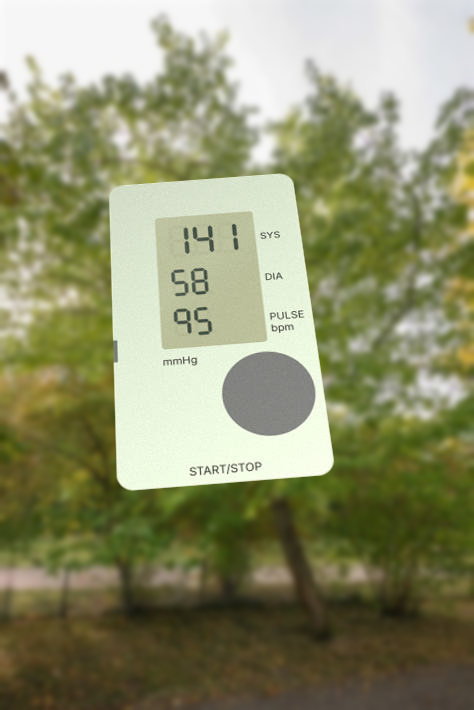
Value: 95bpm
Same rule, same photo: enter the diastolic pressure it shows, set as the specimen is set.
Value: 58mmHg
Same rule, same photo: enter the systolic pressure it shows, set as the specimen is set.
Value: 141mmHg
